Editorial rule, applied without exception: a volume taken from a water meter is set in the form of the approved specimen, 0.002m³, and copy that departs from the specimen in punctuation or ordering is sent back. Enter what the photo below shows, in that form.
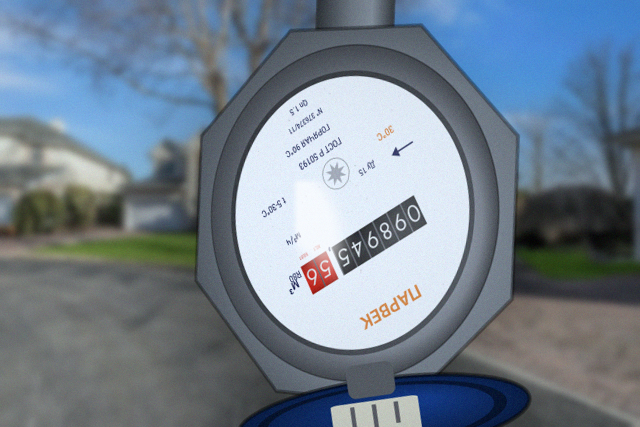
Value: 98945.56m³
